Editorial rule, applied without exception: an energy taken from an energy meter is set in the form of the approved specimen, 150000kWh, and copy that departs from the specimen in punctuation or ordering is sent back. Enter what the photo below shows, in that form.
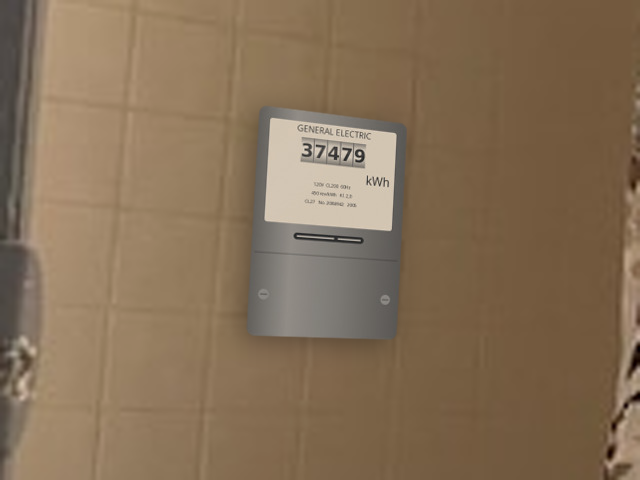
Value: 37479kWh
